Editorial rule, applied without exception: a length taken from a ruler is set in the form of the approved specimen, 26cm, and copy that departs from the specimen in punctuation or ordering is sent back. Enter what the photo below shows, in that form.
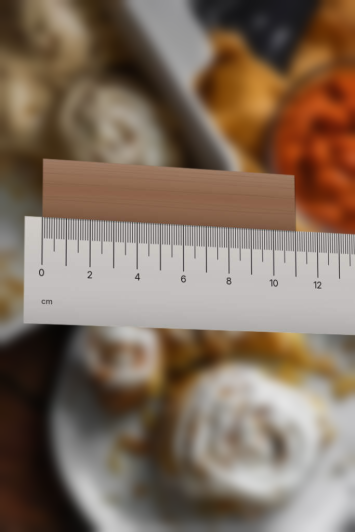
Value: 11cm
